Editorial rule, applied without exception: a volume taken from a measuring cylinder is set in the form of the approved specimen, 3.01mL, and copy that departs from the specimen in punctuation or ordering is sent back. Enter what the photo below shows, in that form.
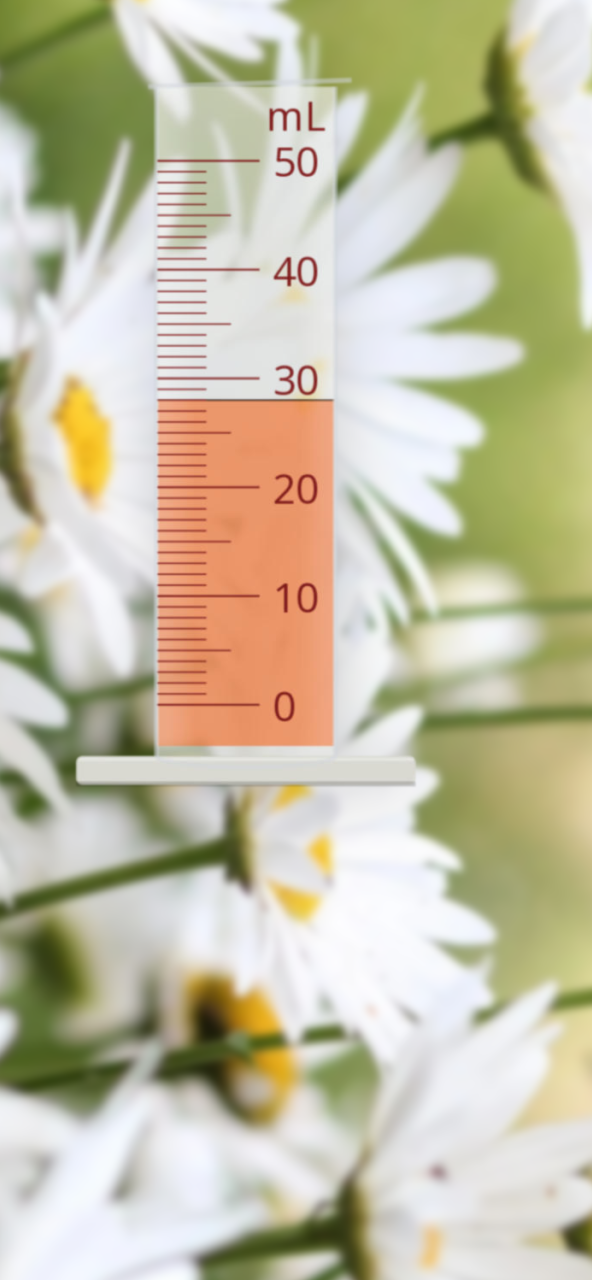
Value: 28mL
